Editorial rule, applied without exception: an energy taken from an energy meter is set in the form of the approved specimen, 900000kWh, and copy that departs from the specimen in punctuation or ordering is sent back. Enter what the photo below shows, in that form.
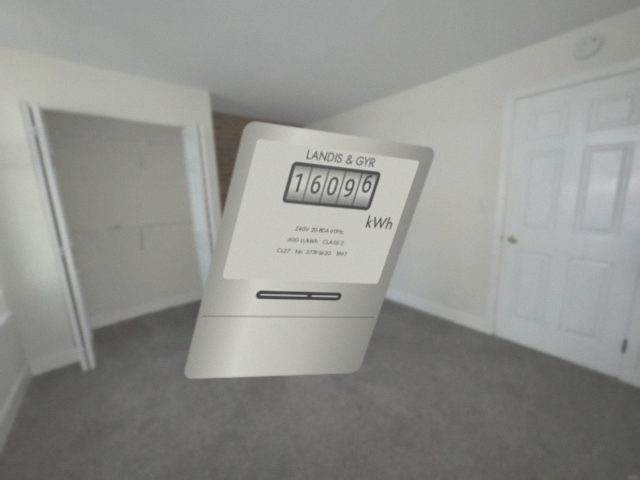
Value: 16096kWh
